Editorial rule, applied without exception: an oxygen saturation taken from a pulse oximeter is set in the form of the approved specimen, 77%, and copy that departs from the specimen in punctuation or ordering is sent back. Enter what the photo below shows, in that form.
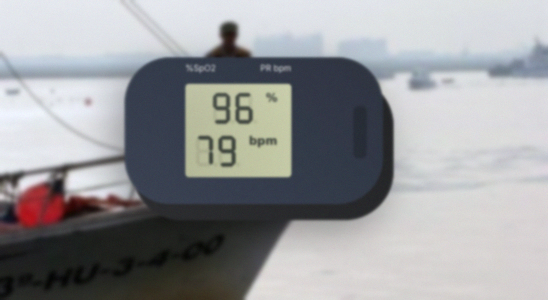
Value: 96%
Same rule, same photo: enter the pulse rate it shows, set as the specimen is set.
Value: 79bpm
